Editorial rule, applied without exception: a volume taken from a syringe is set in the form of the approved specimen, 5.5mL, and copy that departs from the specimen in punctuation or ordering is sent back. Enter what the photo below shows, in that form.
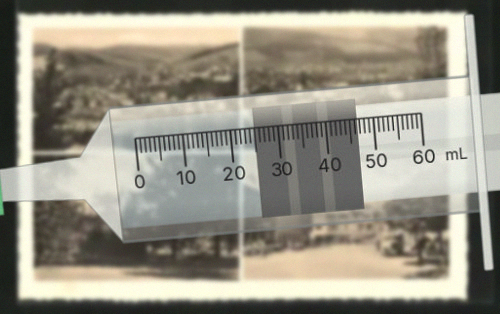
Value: 25mL
